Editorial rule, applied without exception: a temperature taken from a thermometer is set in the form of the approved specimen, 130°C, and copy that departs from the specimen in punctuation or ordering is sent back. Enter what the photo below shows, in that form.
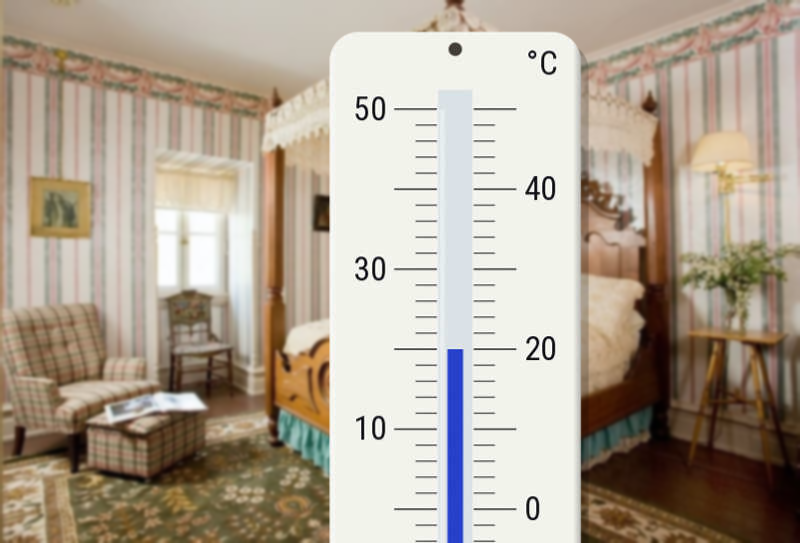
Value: 20°C
